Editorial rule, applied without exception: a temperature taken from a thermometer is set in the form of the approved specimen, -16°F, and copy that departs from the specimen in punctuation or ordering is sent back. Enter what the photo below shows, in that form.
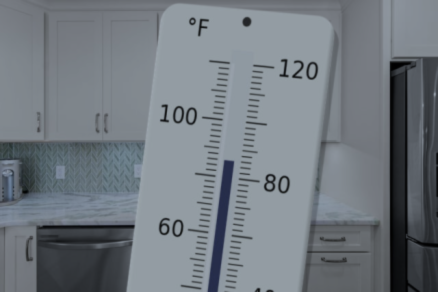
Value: 86°F
